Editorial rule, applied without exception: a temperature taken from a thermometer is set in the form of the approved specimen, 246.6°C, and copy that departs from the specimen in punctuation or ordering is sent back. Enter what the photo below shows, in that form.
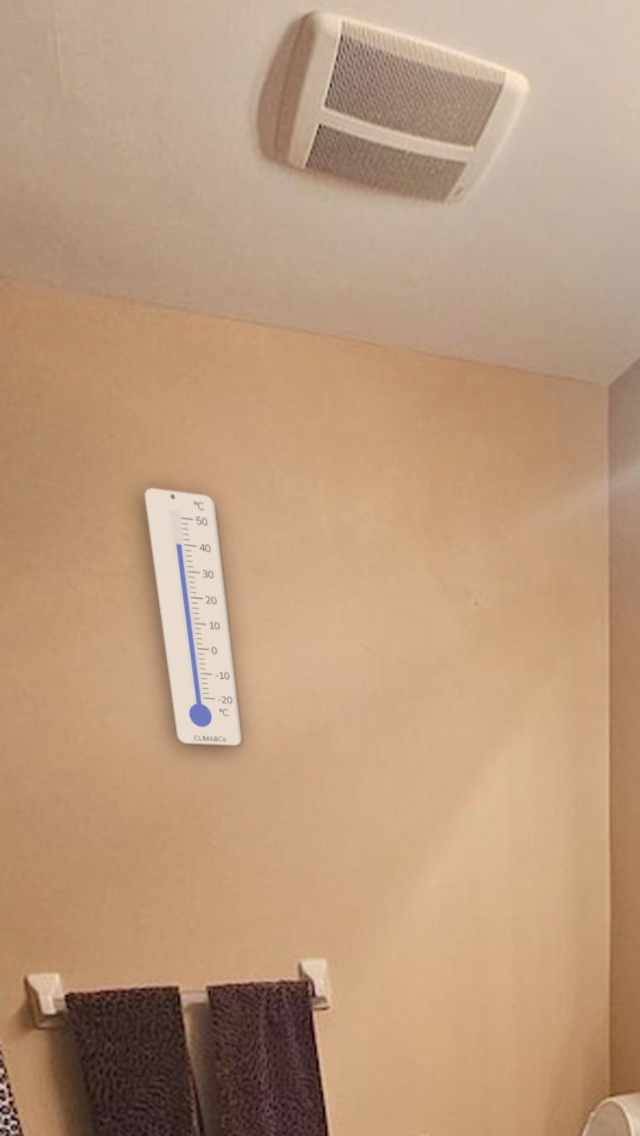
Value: 40°C
